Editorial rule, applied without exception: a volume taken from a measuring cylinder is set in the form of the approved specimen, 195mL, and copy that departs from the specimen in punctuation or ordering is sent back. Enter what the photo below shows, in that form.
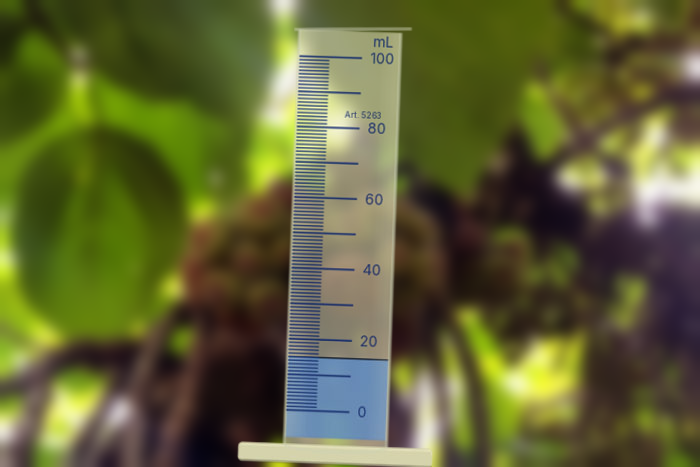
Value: 15mL
